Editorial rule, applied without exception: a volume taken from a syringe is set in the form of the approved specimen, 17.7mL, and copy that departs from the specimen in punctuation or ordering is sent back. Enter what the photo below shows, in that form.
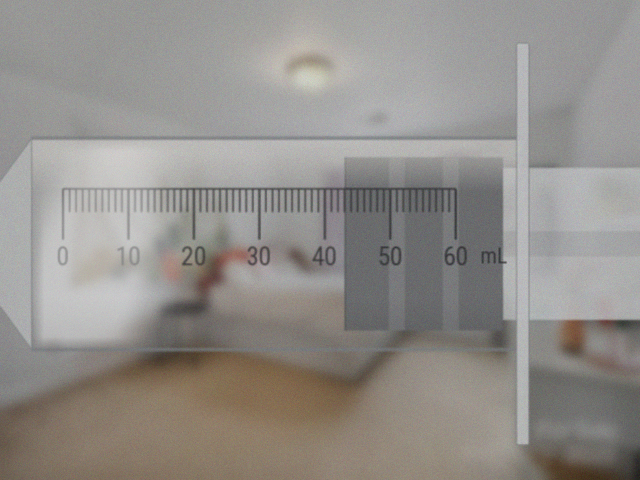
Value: 43mL
